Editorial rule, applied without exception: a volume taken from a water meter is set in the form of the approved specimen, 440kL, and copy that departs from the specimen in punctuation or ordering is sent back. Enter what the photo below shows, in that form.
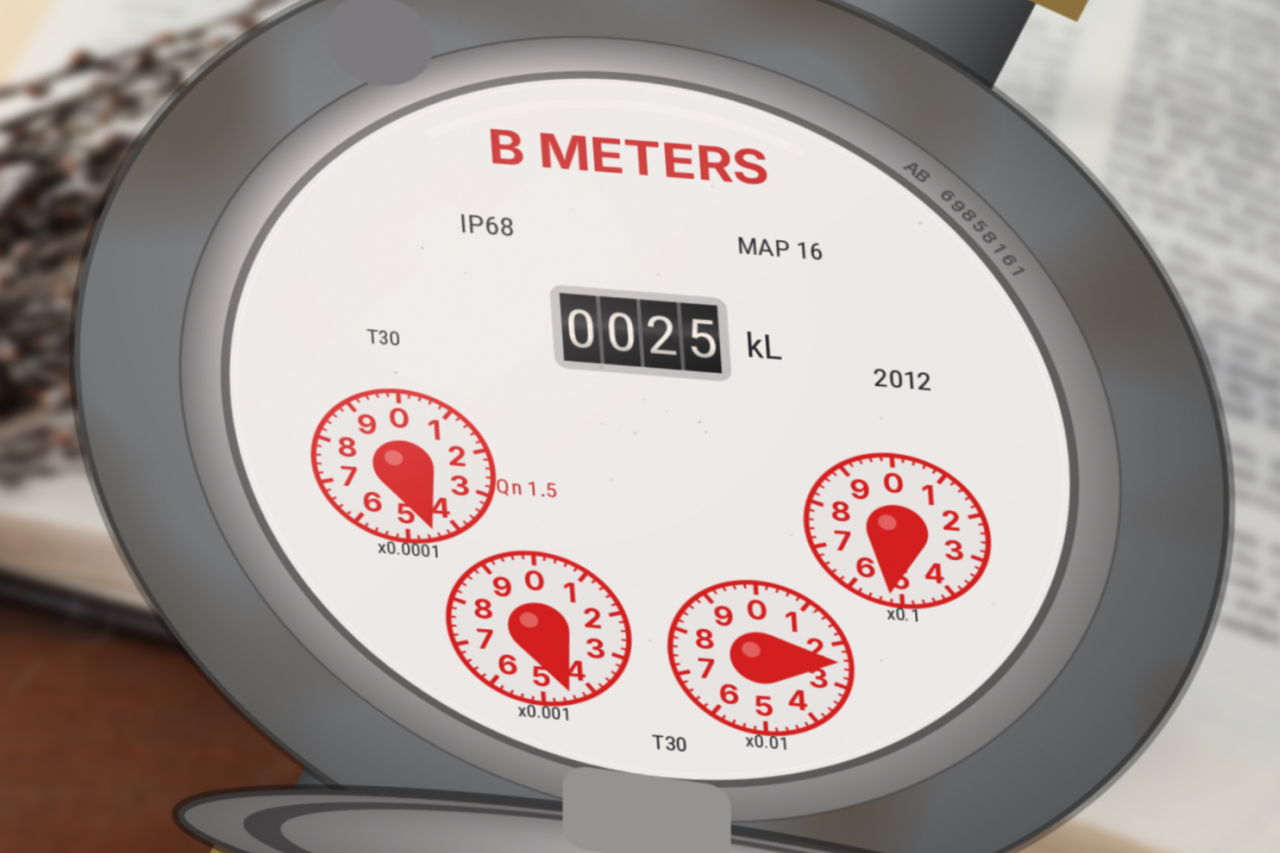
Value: 25.5244kL
